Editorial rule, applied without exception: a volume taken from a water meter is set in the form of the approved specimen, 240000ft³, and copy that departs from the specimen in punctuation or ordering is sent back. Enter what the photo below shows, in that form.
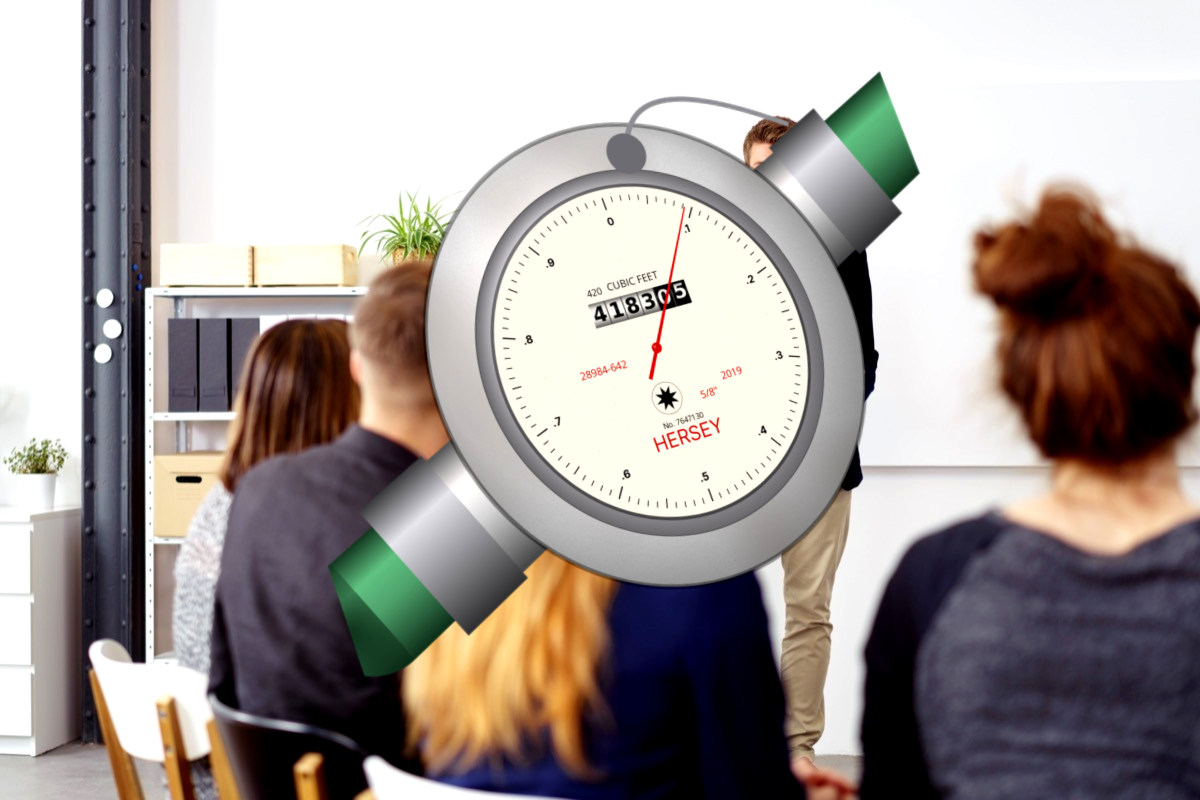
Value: 418305.09ft³
